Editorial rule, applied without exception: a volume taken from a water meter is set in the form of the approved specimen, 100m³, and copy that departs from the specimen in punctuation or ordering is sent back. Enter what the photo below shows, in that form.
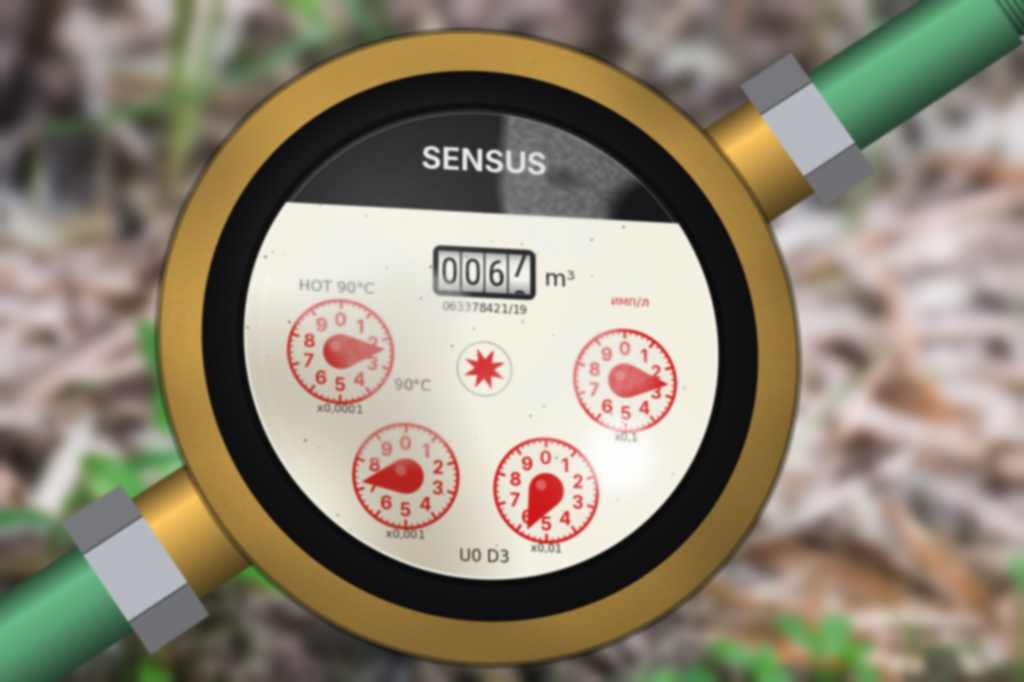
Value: 67.2572m³
